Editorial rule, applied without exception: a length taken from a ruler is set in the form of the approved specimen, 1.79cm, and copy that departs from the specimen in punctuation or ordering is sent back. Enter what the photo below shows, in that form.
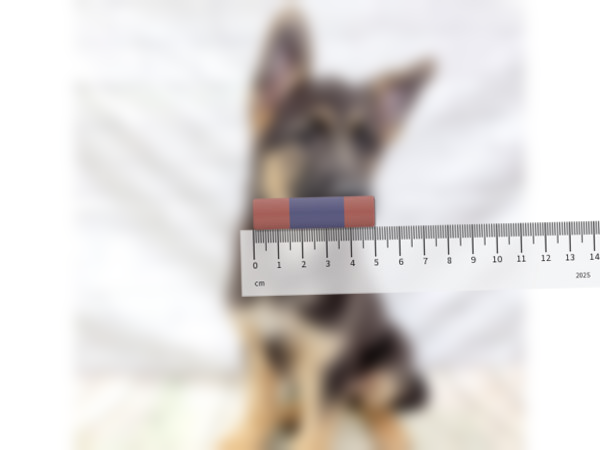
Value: 5cm
